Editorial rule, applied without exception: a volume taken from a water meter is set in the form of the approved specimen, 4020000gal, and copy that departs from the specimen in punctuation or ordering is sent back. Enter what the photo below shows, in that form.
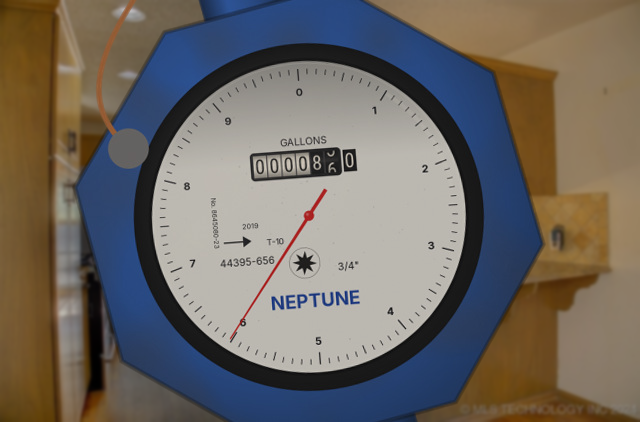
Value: 856.0gal
